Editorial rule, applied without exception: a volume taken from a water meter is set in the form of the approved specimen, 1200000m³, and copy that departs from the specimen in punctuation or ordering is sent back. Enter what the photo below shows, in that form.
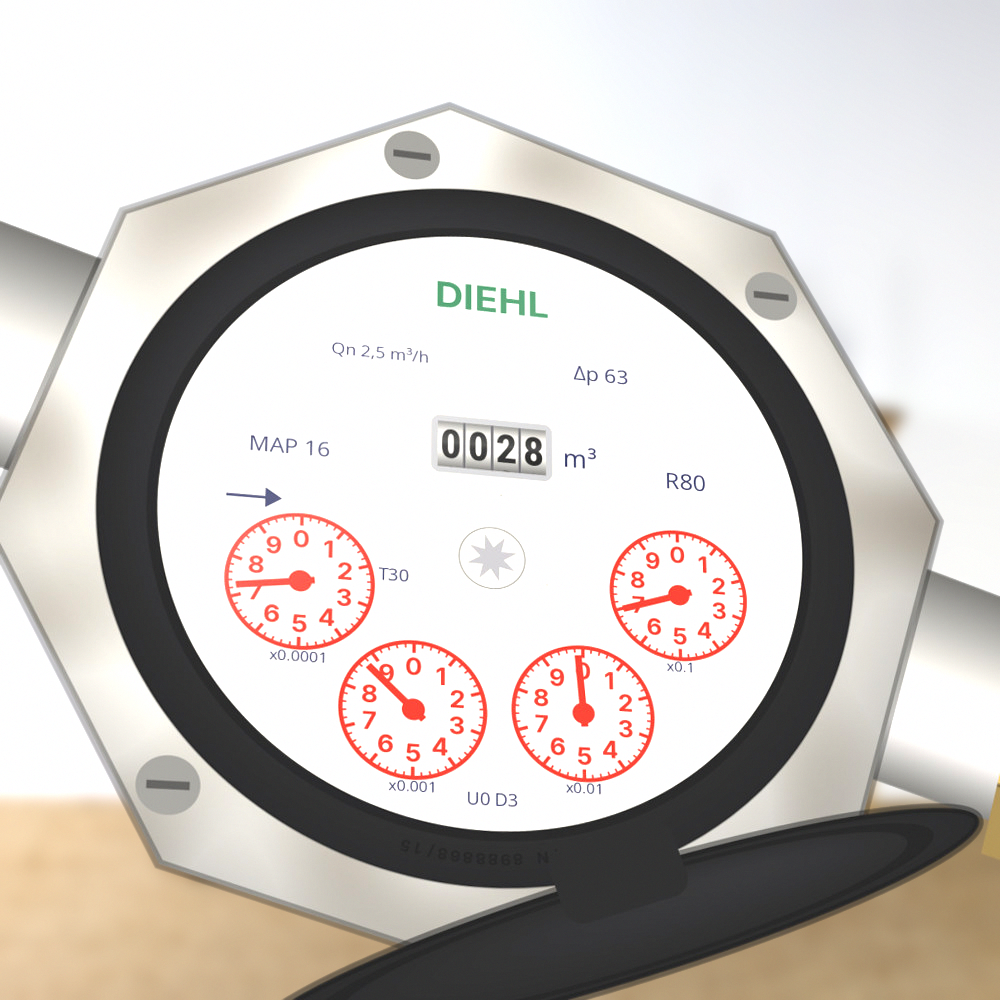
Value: 28.6987m³
